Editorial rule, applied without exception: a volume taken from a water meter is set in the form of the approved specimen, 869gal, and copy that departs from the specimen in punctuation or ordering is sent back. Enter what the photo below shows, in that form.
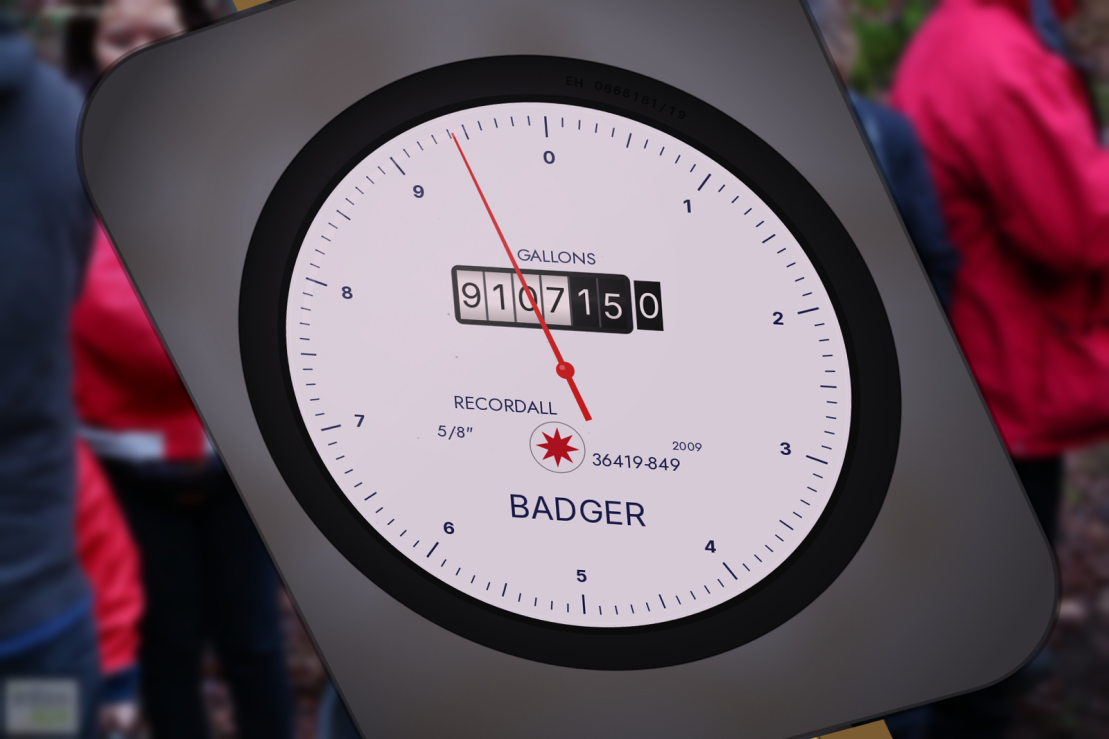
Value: 9107149.4gal
